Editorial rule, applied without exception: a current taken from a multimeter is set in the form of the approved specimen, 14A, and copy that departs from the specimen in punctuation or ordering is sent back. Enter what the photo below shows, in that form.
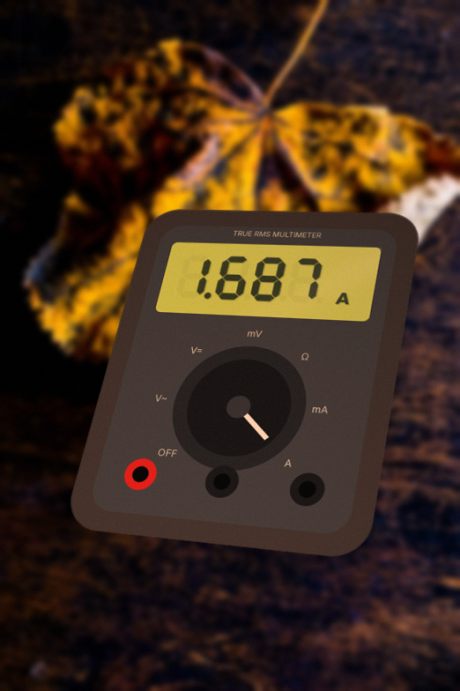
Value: 1.687A
